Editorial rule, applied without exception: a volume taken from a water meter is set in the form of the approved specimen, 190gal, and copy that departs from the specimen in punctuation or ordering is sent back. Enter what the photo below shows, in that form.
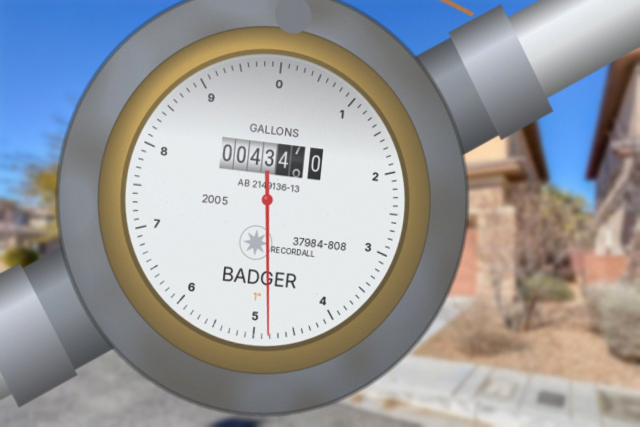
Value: 43474.8gal
